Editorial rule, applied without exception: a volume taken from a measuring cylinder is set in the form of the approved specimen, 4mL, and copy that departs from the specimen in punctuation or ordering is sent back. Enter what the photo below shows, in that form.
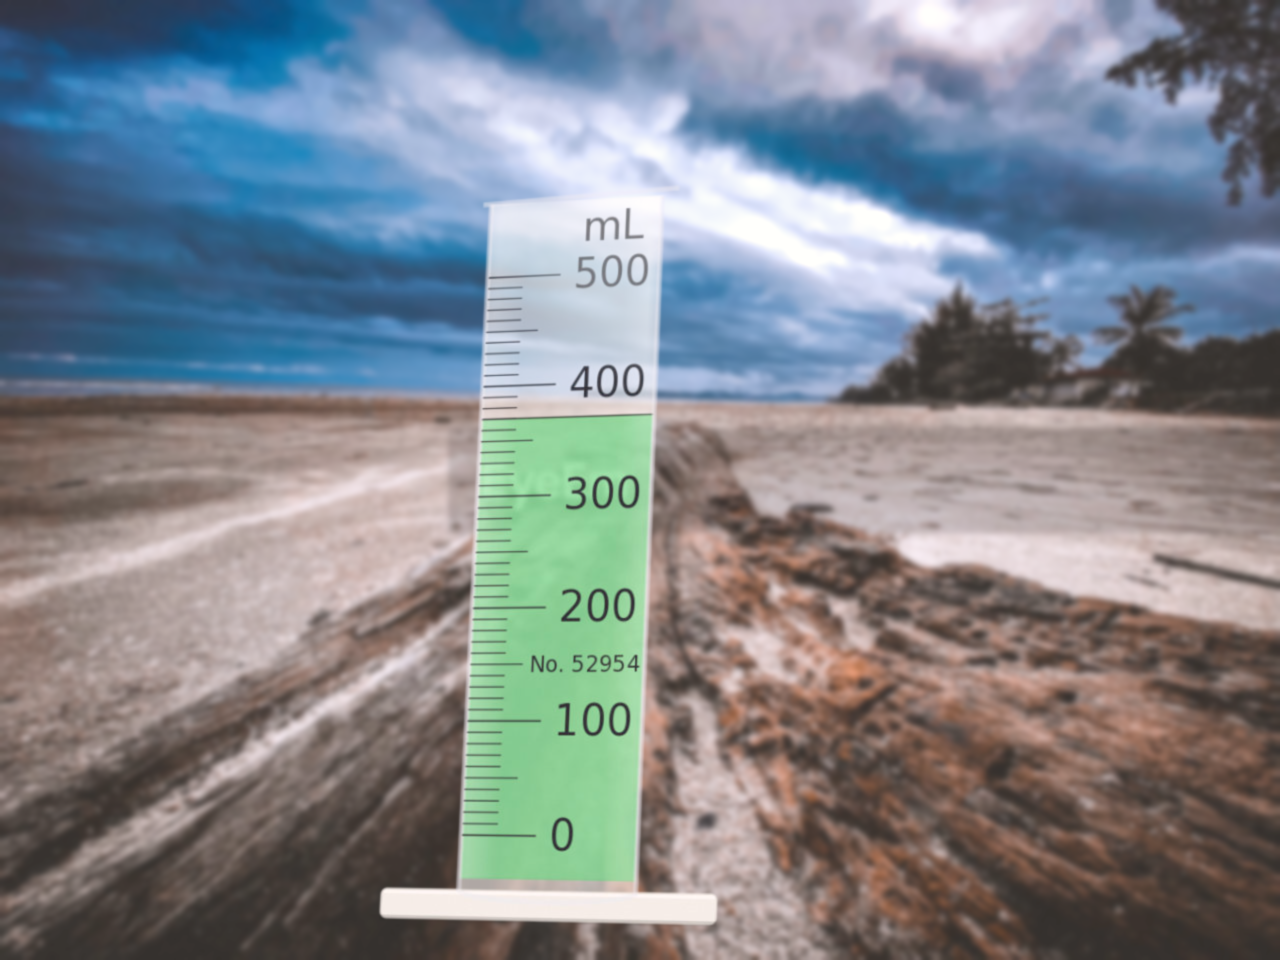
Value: 370mL
